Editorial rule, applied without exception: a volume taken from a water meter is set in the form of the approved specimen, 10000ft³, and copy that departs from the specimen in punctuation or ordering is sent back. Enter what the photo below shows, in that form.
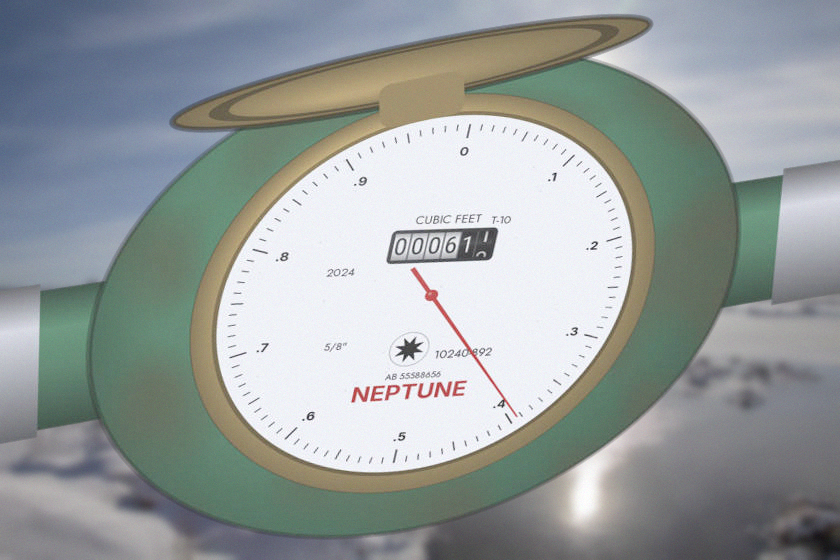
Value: 611.39ft³
